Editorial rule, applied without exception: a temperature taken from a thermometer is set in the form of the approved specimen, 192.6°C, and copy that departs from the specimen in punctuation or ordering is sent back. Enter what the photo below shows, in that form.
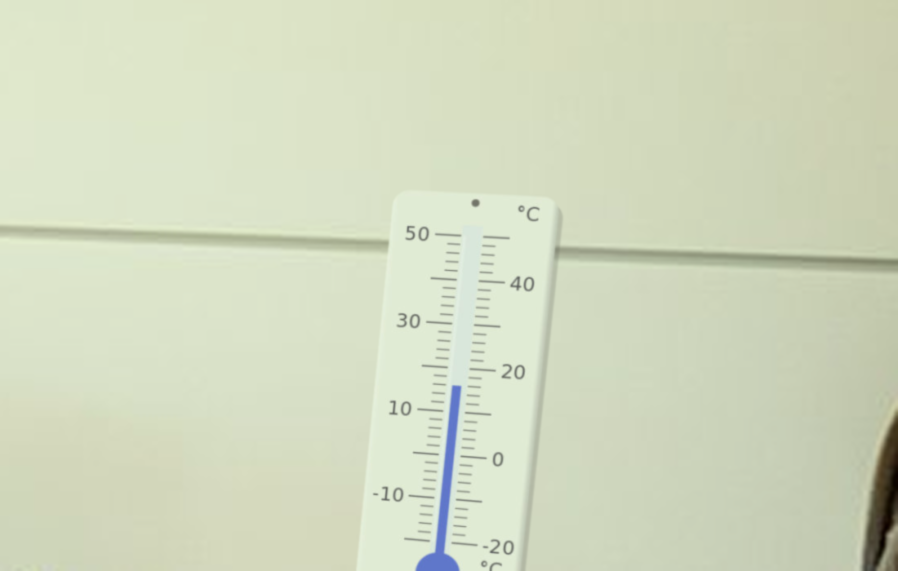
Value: 16°C
